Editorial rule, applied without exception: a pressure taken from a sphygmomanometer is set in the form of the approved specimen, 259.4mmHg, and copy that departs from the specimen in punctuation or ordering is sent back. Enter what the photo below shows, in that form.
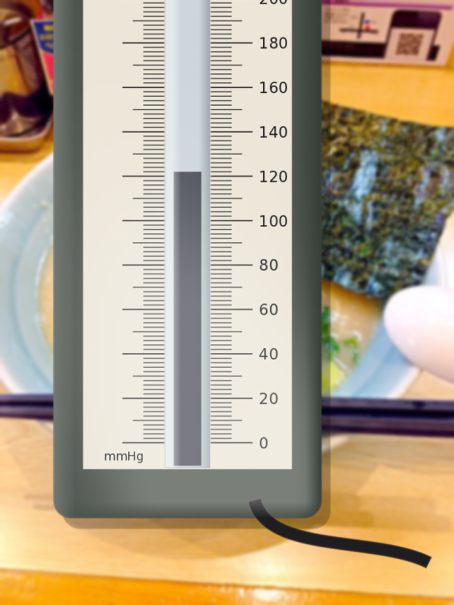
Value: 122mmHg
